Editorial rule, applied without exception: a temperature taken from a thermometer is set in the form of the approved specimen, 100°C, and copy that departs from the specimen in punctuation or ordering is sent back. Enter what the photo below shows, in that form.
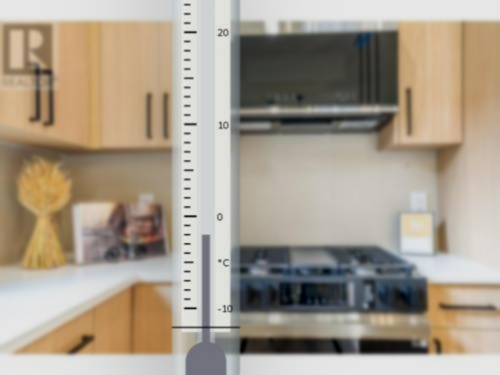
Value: -2°C
